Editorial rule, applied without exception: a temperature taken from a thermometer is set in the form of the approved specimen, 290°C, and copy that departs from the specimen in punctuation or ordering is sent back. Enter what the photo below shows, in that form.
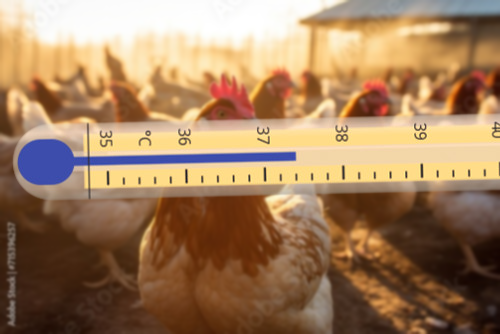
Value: 37.4°C
